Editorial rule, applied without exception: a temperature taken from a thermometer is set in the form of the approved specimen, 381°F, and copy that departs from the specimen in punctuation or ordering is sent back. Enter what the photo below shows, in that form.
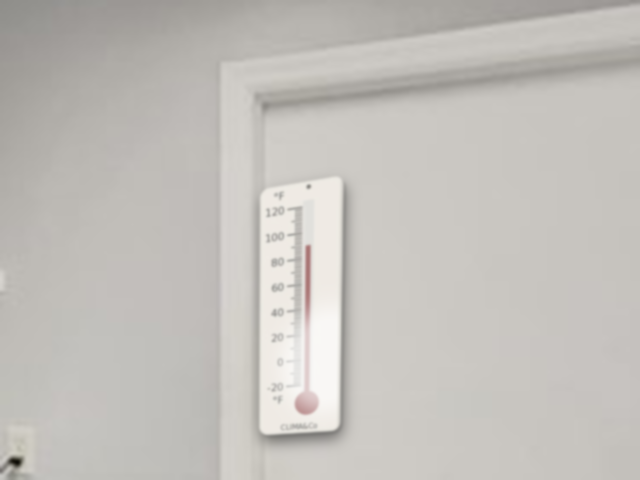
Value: 90°F
